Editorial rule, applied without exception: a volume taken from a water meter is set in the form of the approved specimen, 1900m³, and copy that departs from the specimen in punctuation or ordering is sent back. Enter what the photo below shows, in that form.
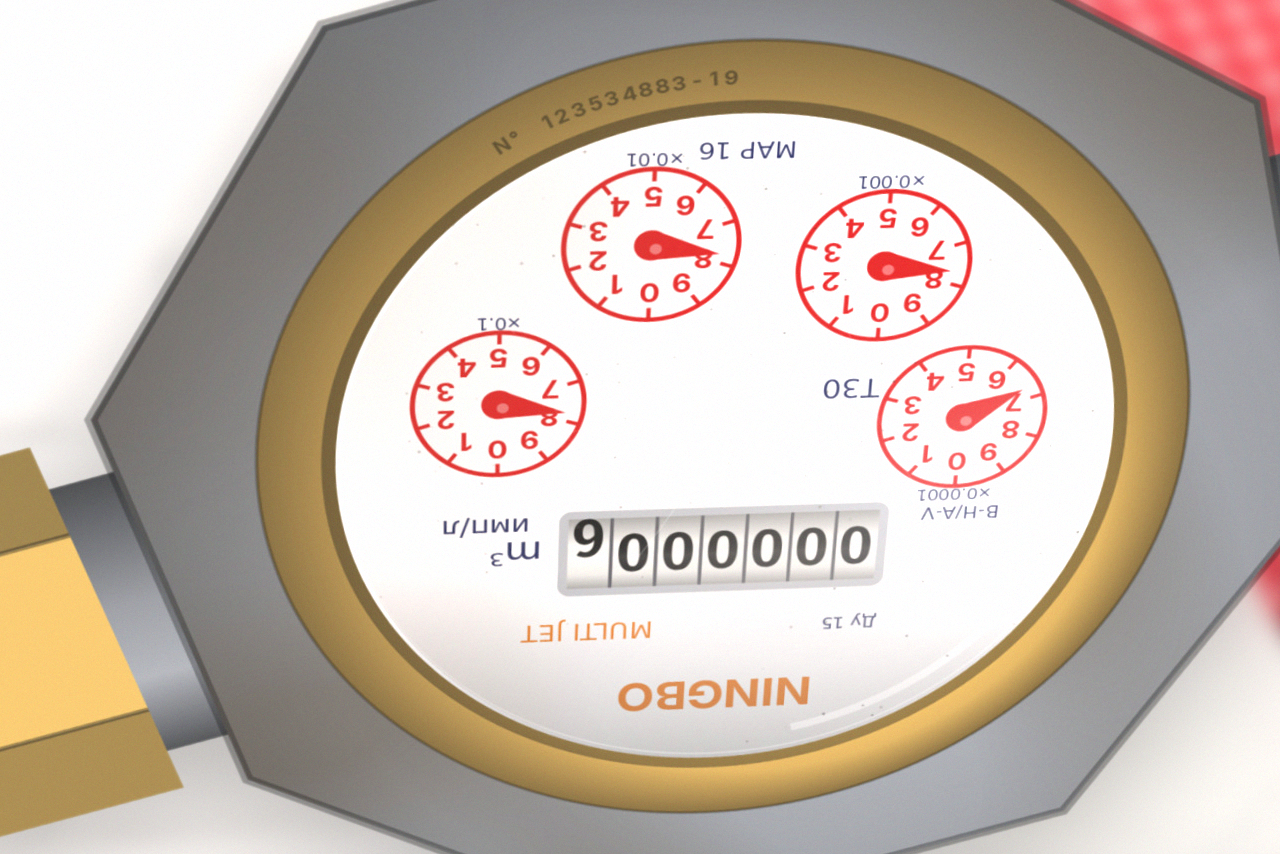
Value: 5.7776m³
